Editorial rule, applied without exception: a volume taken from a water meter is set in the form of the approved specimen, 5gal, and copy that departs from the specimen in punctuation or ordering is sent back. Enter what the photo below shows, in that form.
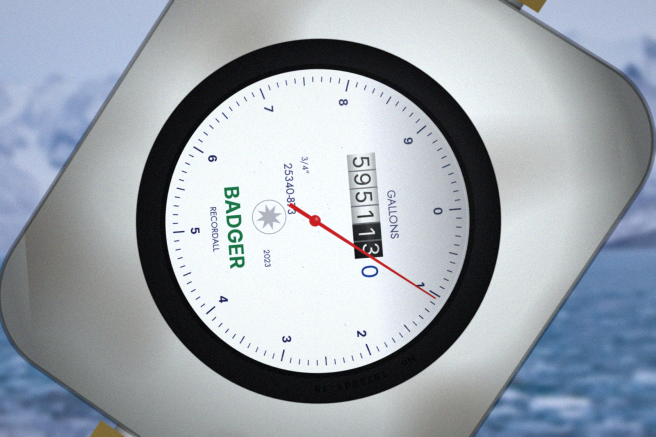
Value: 5951131.0gal
